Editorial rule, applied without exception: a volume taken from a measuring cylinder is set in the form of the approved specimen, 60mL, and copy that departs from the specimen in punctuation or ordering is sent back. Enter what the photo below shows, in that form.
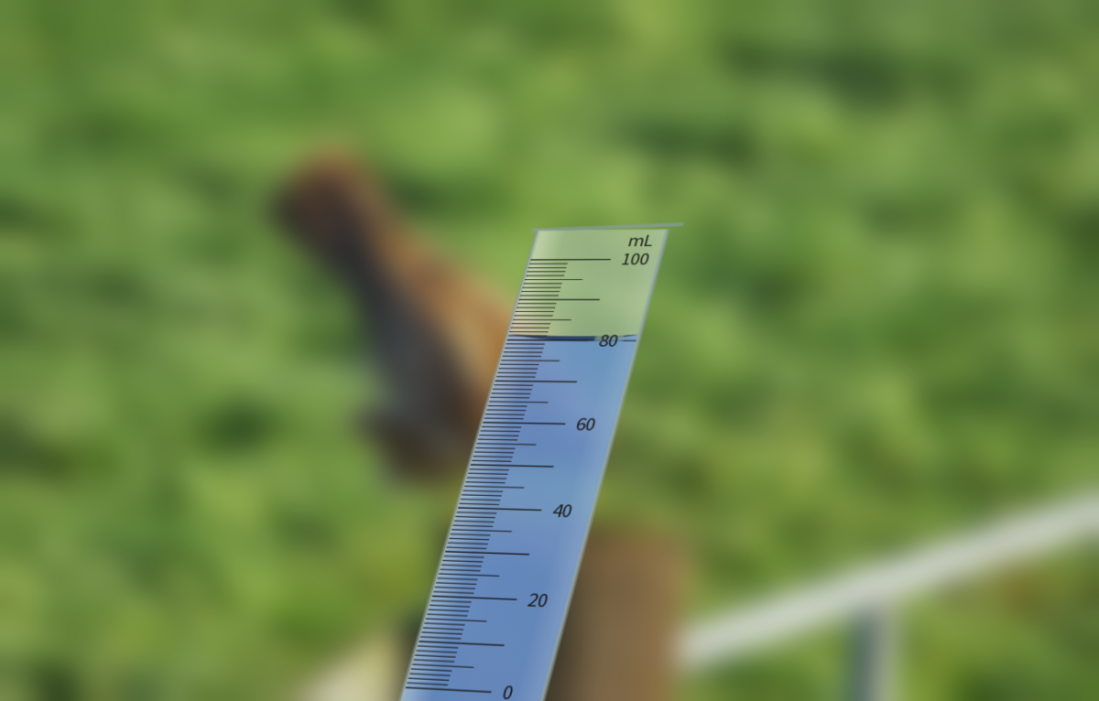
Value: 80mL
